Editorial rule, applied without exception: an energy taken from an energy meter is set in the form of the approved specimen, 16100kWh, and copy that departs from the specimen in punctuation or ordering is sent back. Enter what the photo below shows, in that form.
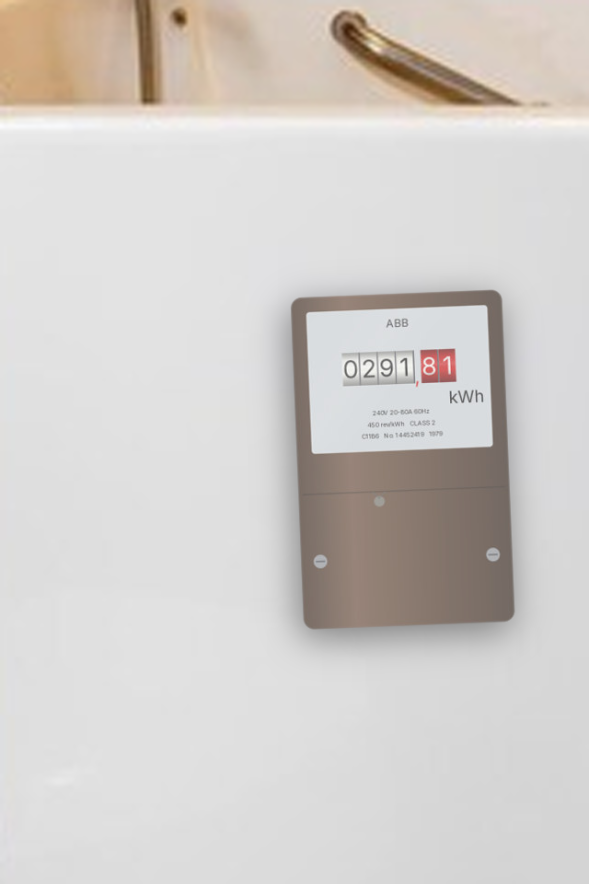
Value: 291.81kWh
